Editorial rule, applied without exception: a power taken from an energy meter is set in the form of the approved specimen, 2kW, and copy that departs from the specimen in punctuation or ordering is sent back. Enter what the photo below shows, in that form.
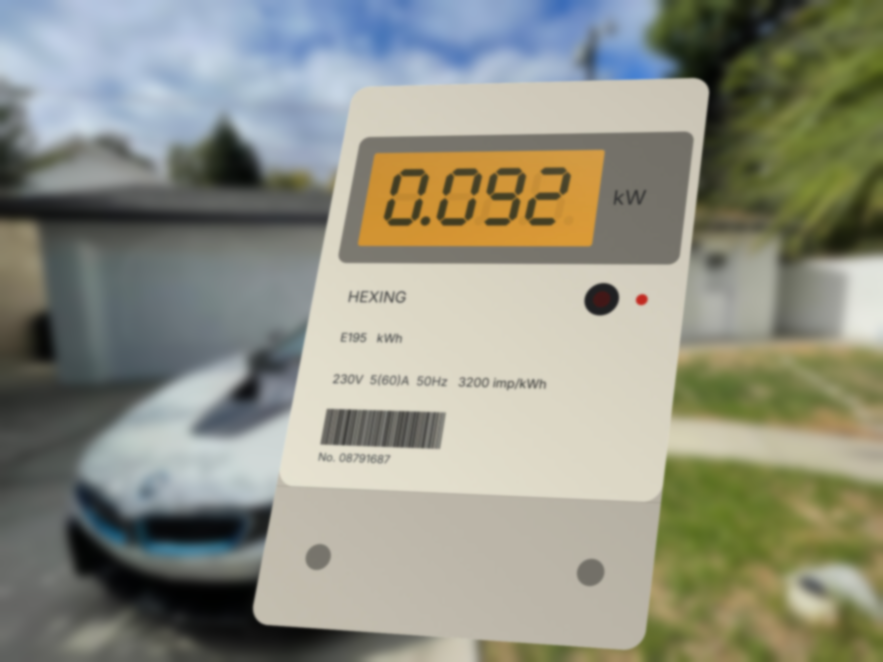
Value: 0.092kW
